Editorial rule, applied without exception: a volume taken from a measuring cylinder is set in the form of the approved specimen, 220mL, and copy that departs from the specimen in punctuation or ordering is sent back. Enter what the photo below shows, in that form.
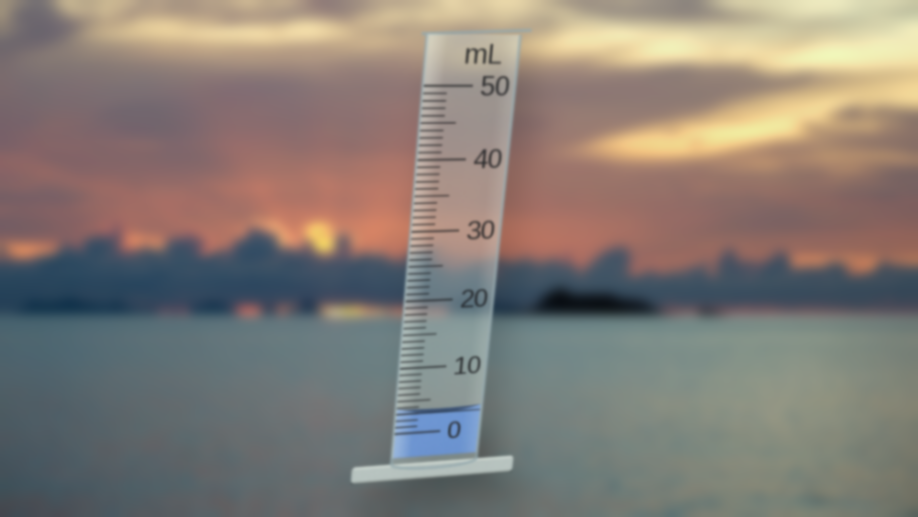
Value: 3mL
